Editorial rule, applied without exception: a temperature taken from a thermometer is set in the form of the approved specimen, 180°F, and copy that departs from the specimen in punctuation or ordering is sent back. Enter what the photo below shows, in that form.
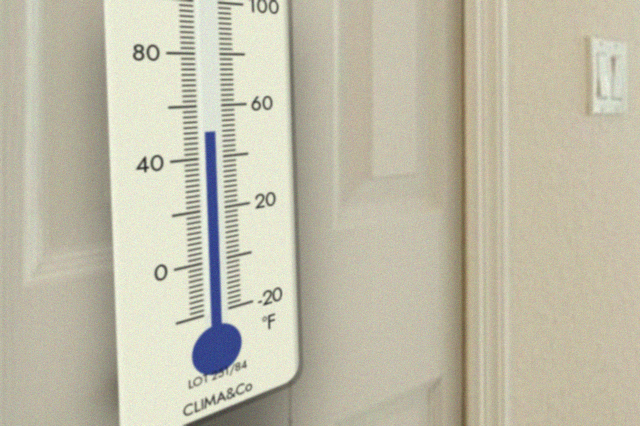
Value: 50°F
